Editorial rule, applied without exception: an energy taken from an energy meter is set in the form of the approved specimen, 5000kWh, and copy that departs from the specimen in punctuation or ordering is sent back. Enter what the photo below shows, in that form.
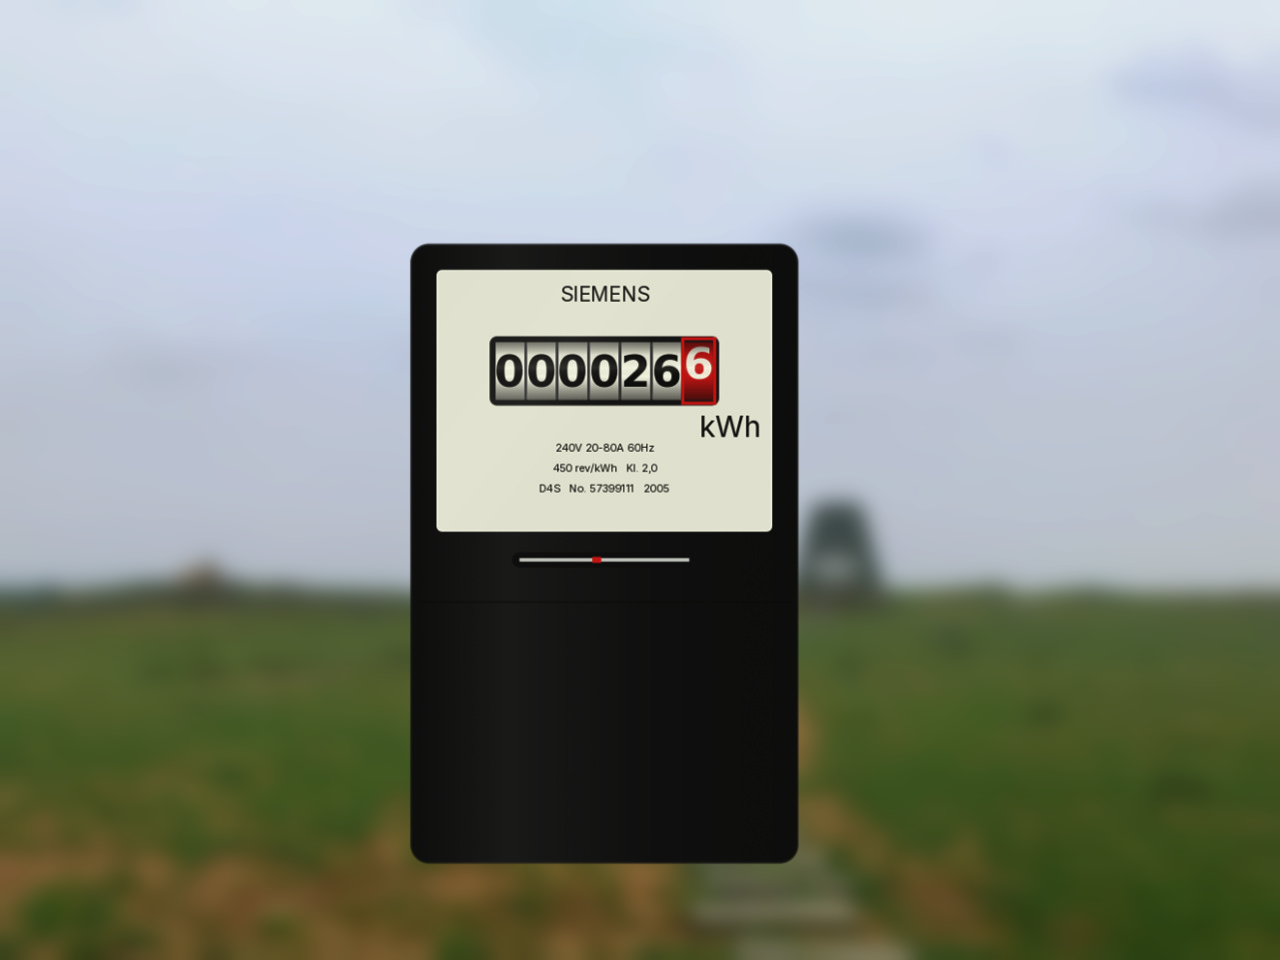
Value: 26.6kWh
